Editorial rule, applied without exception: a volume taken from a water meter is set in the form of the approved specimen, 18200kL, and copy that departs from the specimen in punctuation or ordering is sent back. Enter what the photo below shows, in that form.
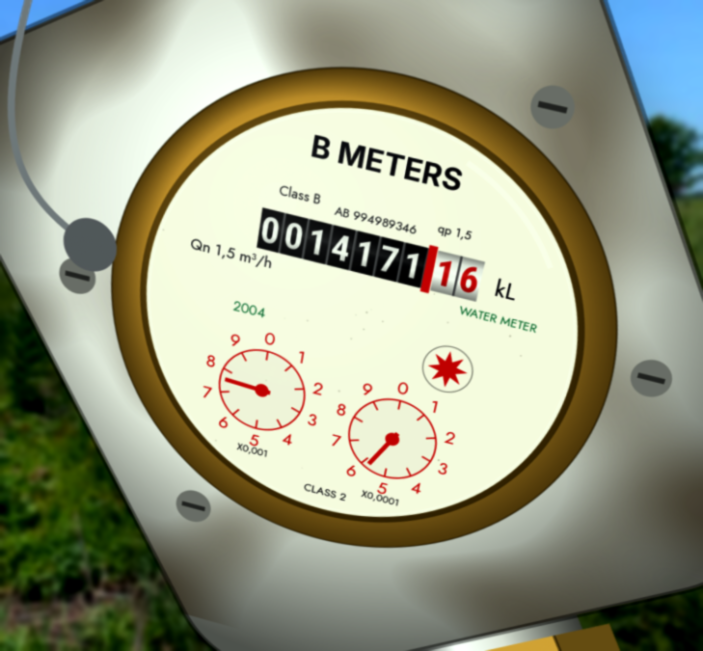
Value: 14171.1675kL
